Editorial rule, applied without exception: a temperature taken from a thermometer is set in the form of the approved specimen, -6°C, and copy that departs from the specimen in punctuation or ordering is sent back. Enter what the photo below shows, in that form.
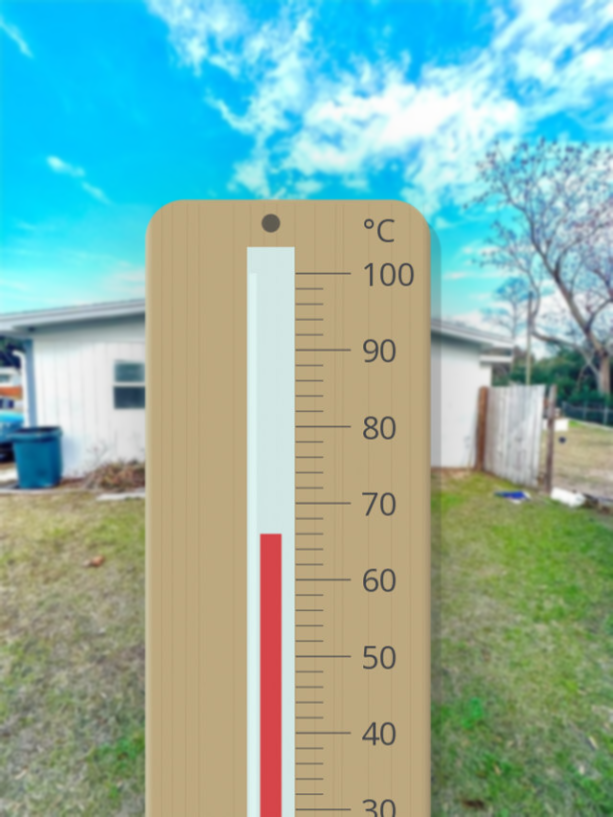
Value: 66°C
